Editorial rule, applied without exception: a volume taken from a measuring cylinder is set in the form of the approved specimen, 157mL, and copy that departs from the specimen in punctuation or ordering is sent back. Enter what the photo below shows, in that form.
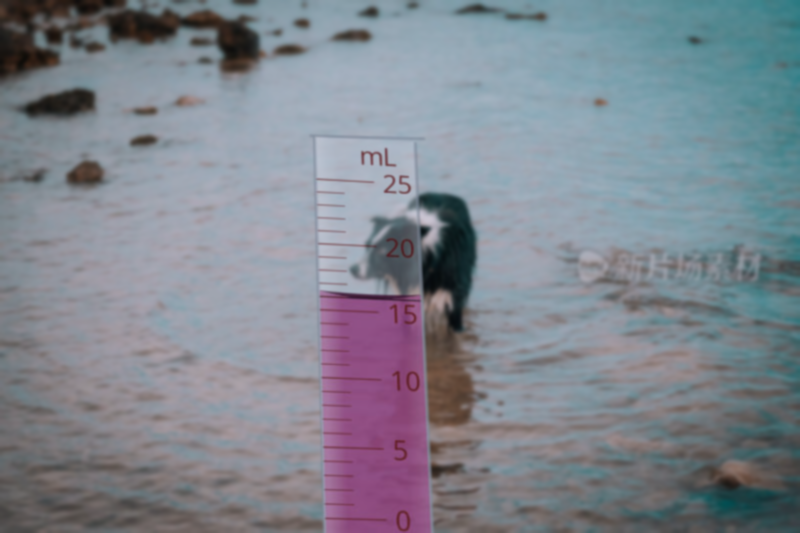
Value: 16mL
